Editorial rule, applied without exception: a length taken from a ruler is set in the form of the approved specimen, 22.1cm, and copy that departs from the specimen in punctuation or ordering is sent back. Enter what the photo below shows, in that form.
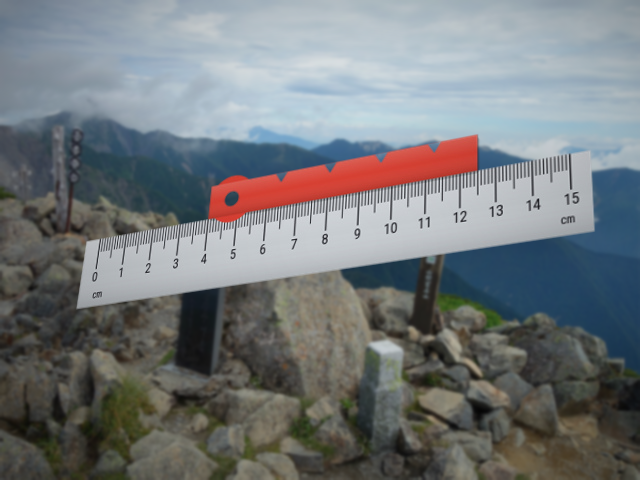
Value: 8.5cm
